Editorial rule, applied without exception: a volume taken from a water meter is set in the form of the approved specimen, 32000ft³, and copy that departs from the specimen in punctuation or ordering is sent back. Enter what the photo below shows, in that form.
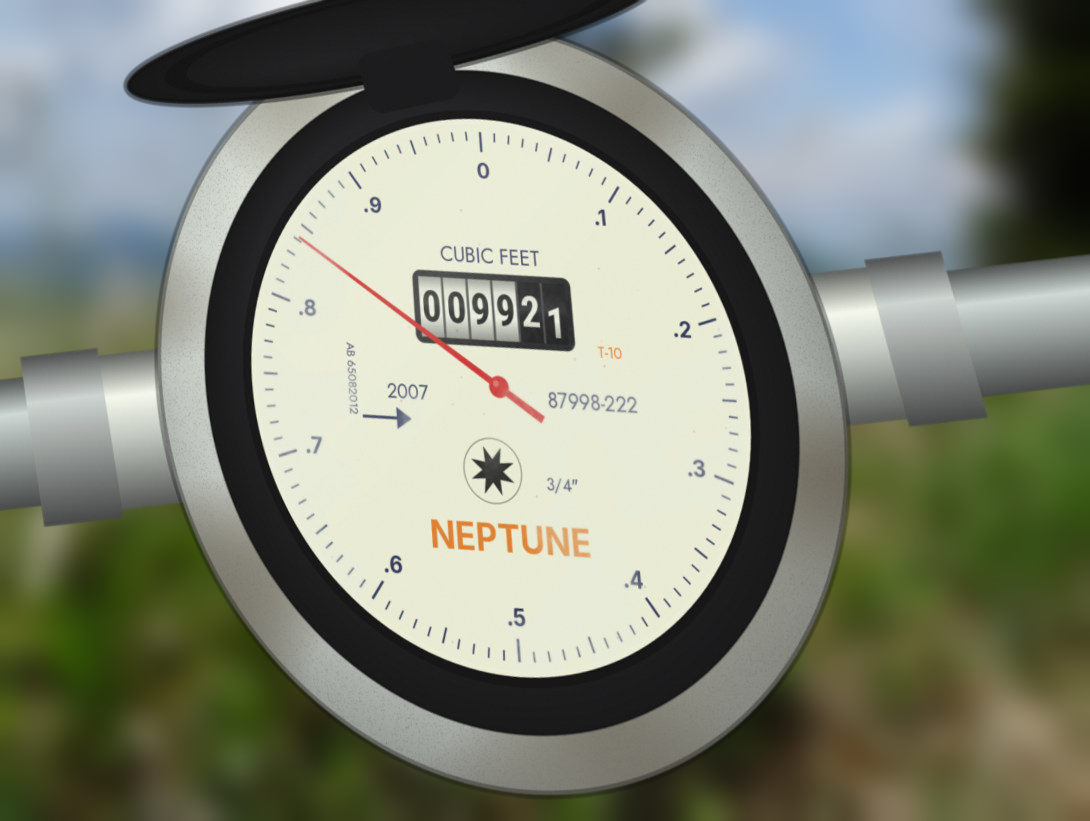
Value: 9920.84ft³
